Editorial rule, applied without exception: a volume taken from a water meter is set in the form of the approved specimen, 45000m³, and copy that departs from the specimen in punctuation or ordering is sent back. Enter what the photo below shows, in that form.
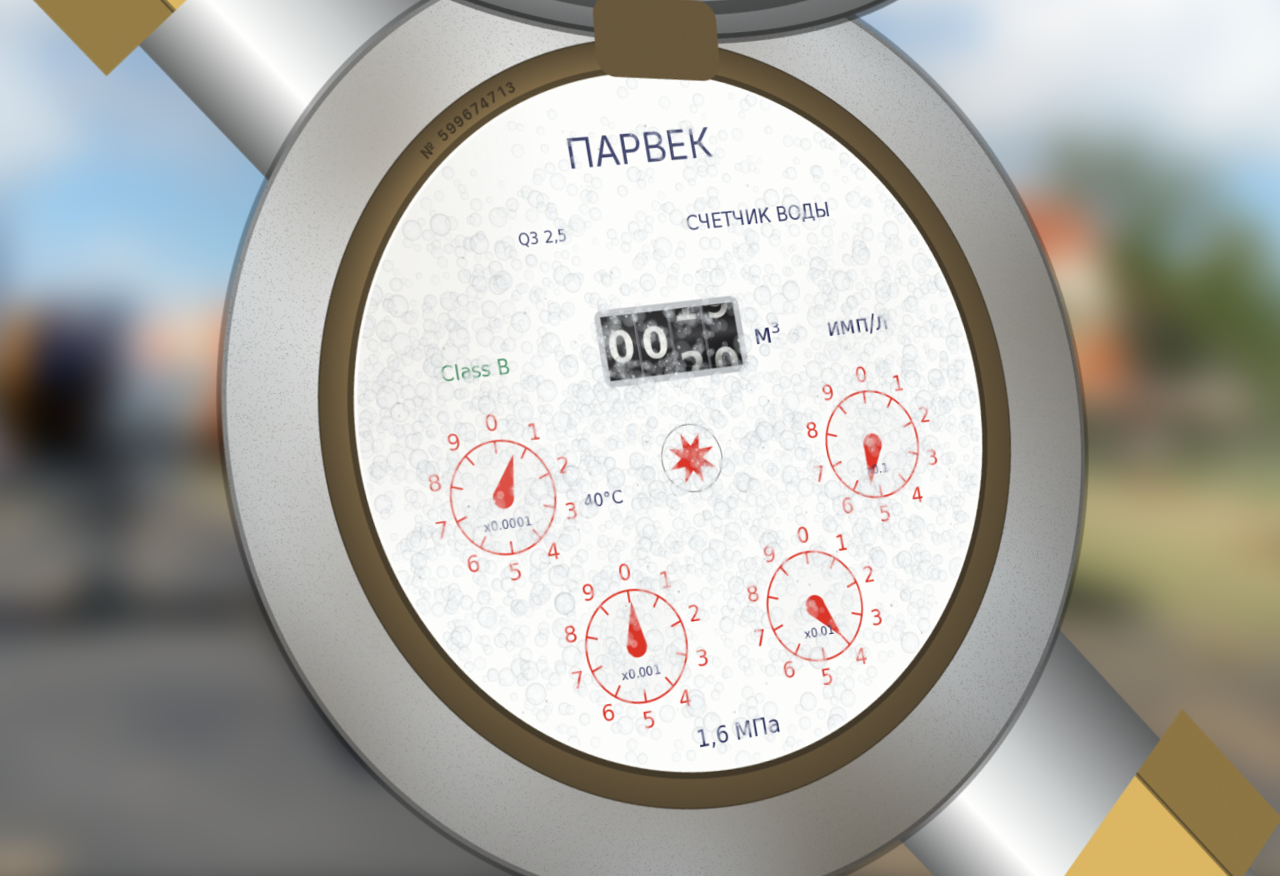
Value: 19.5400m³
